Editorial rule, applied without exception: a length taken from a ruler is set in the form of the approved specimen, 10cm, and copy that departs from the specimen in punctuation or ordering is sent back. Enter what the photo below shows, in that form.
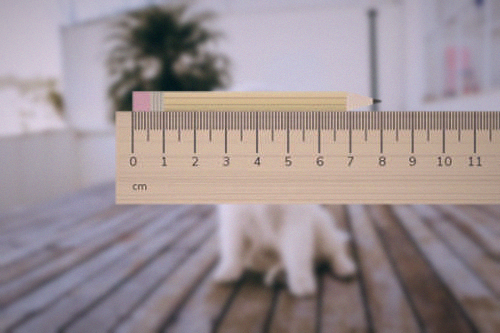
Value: 8cm
